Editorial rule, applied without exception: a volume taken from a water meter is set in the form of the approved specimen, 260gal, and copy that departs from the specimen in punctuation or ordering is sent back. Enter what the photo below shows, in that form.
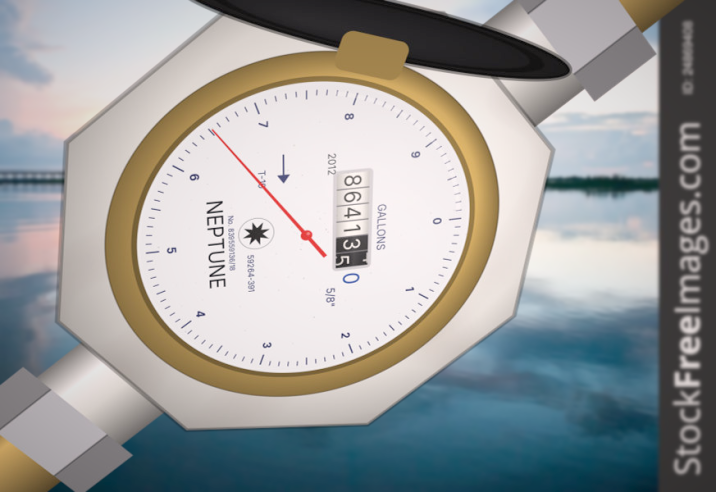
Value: 8641346.5gal
